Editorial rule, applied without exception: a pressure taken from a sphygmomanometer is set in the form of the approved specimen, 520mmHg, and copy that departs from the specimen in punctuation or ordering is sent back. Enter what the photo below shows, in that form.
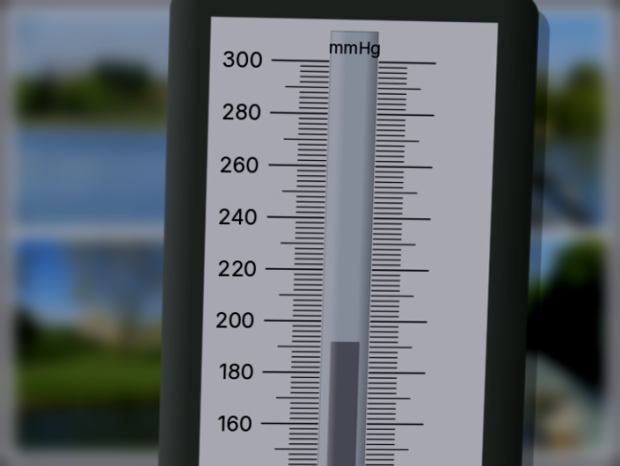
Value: 192mmHg
